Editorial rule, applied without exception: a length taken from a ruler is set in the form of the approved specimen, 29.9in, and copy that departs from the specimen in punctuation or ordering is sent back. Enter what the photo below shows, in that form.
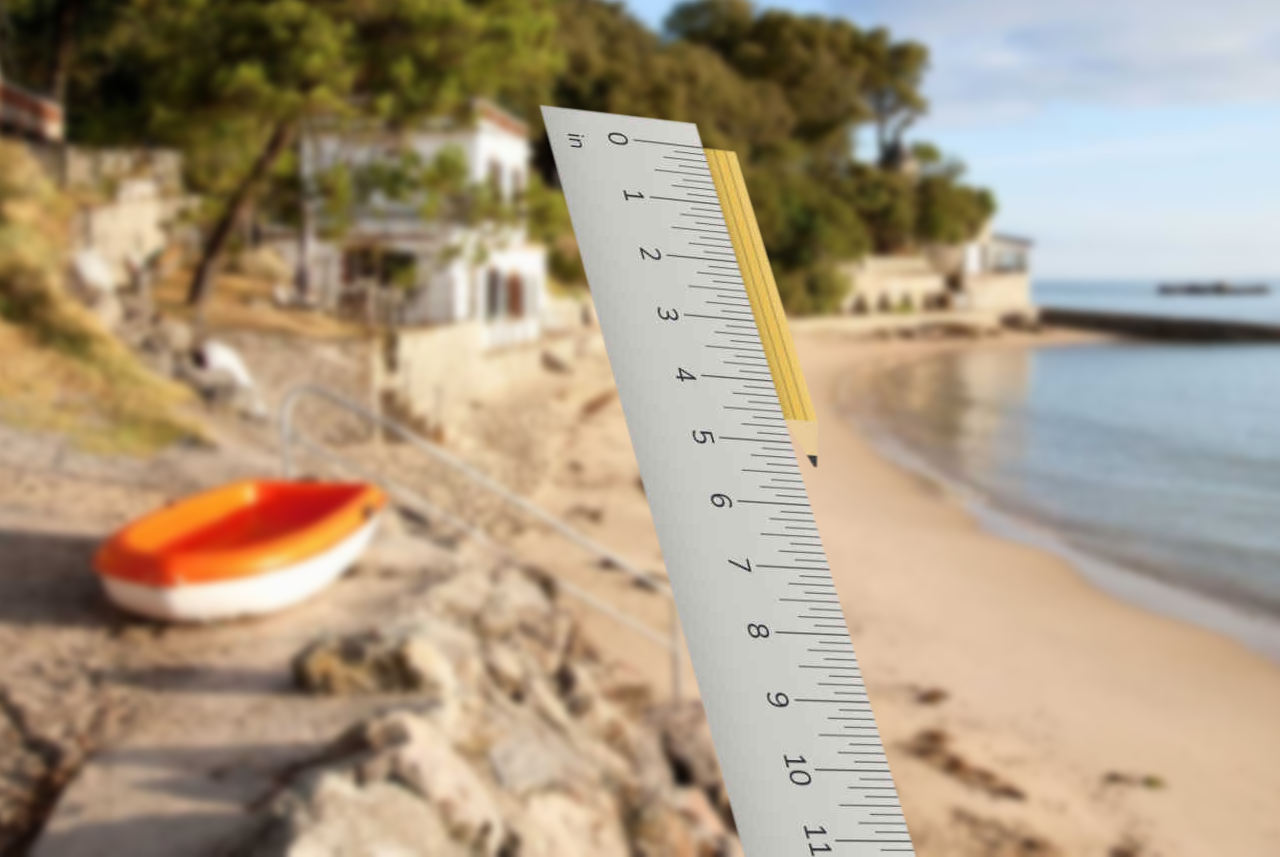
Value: 5.375in
